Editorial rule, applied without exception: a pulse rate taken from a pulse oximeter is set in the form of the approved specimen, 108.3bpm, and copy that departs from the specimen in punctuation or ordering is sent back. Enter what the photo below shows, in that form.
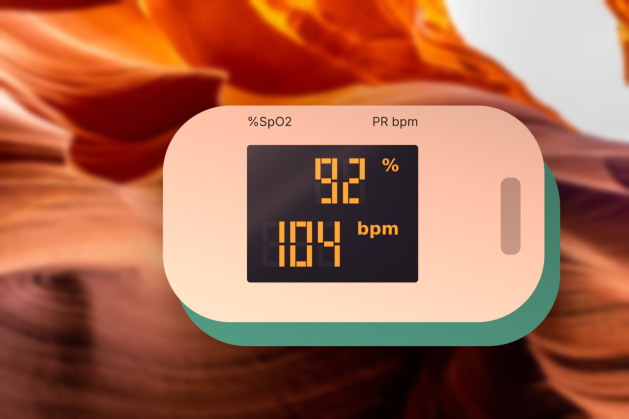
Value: 104bpm
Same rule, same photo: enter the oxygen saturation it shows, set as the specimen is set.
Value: 92%
